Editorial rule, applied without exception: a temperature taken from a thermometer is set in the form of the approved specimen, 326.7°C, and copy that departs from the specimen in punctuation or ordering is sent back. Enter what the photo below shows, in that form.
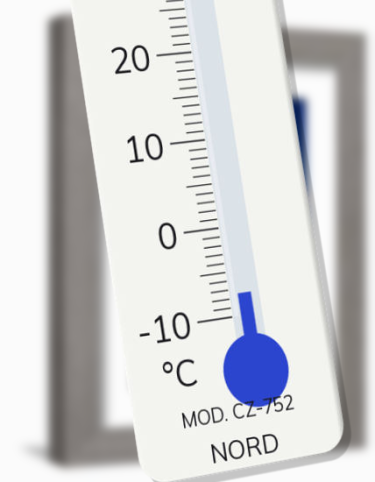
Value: -7.5°C
